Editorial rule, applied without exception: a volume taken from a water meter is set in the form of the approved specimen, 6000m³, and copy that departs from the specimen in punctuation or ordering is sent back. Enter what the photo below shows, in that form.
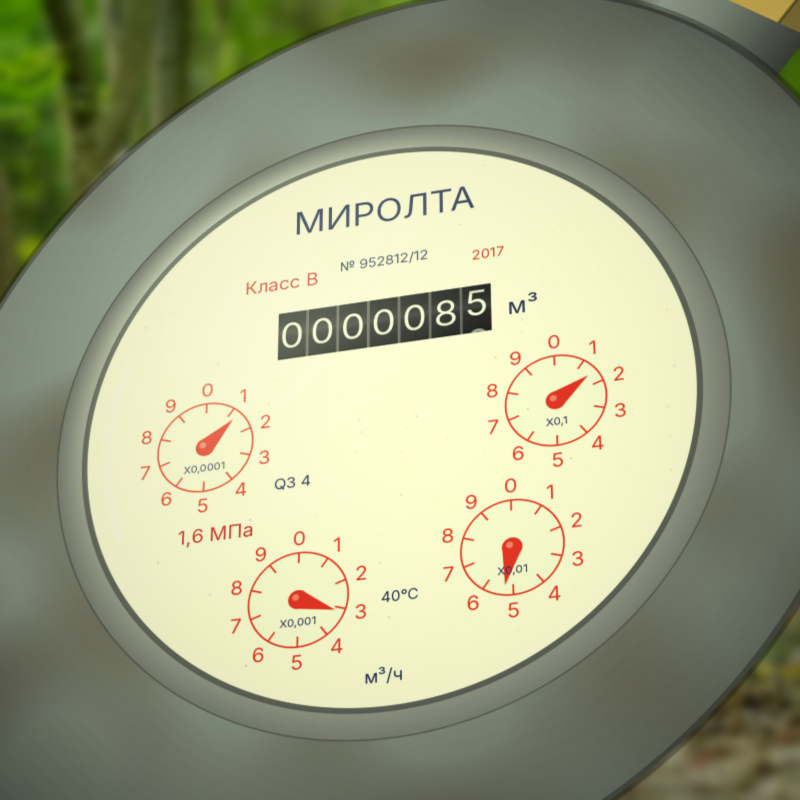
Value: 85.1531m³
